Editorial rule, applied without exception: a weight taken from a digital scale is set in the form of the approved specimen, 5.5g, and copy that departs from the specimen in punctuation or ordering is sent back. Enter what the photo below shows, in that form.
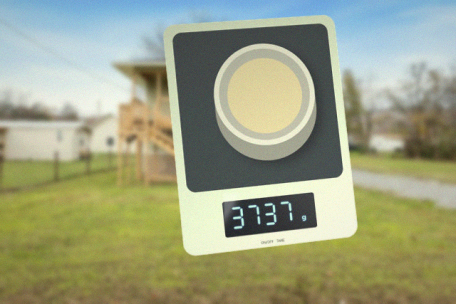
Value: 3737g
